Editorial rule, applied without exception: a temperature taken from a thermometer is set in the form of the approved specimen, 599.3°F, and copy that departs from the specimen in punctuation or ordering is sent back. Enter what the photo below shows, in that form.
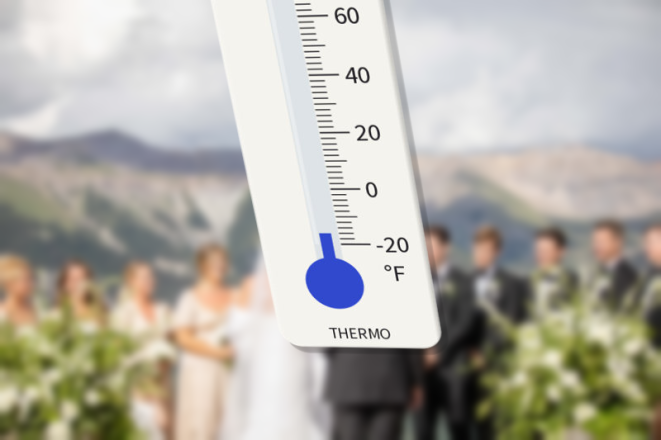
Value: -16°F
